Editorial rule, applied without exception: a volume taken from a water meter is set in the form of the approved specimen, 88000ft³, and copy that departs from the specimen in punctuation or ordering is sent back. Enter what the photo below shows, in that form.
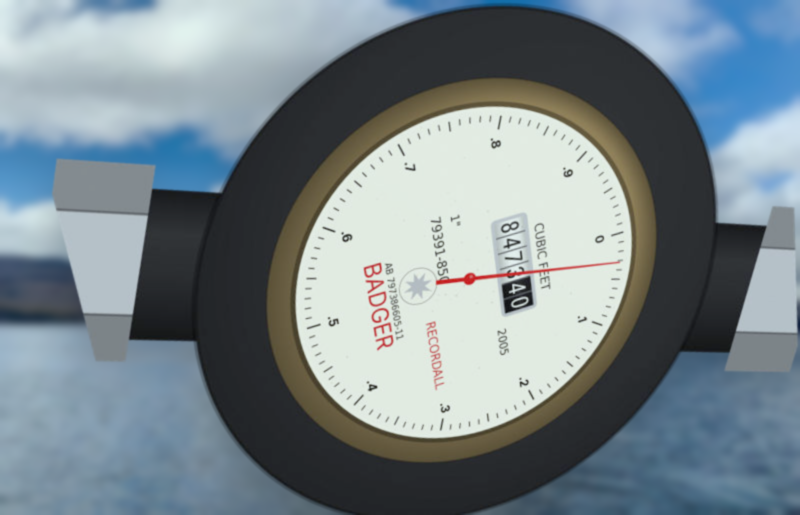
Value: 847340.03ft³
